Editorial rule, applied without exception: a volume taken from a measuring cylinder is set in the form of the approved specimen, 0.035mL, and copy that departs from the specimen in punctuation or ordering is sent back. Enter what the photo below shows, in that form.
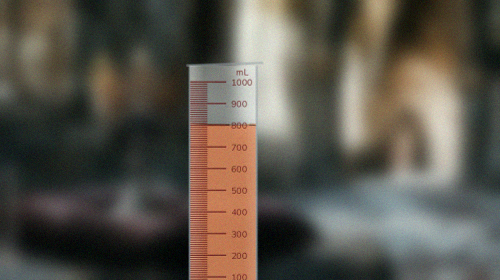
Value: 800mL
